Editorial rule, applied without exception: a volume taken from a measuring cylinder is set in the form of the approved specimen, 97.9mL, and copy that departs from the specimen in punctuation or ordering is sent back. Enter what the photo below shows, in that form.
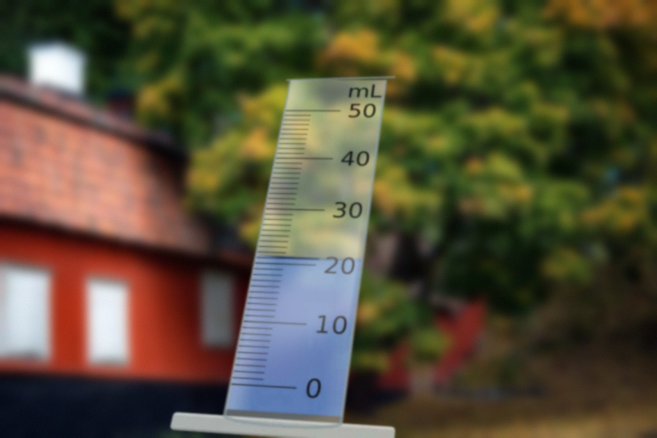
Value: 21mL
